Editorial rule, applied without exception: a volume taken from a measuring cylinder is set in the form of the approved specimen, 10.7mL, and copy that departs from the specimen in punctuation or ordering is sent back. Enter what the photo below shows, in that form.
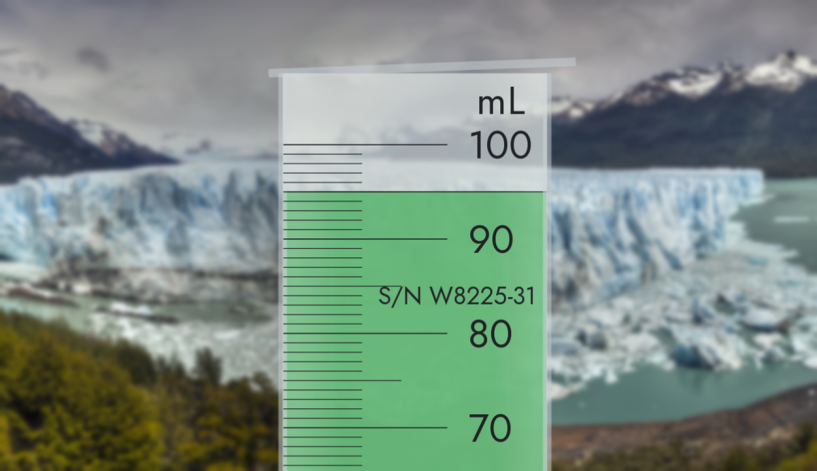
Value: 95mL
